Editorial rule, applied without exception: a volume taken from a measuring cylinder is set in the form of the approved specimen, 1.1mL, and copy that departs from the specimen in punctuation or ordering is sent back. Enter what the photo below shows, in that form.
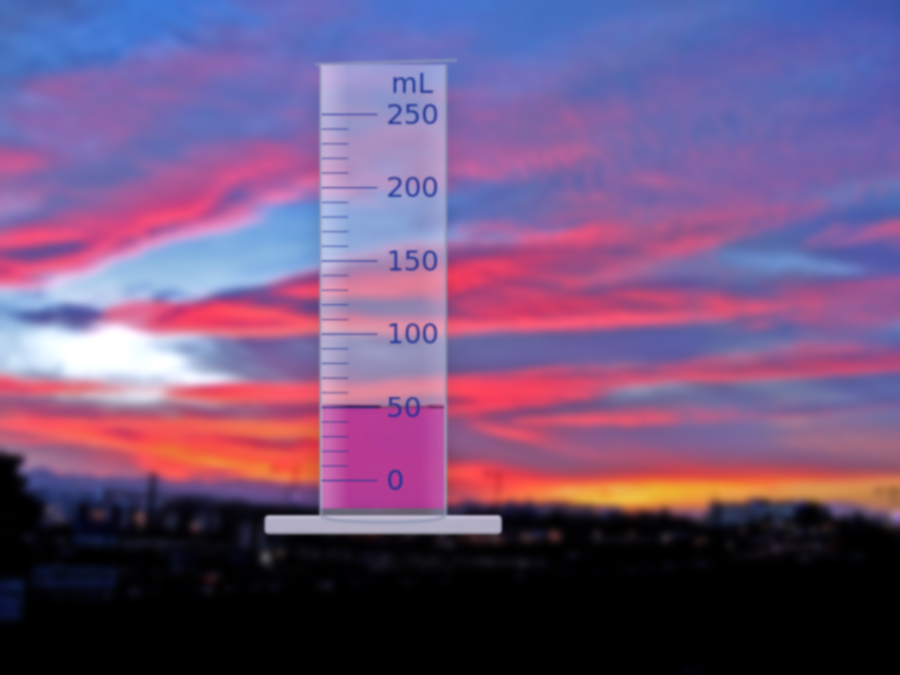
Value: 50mL
